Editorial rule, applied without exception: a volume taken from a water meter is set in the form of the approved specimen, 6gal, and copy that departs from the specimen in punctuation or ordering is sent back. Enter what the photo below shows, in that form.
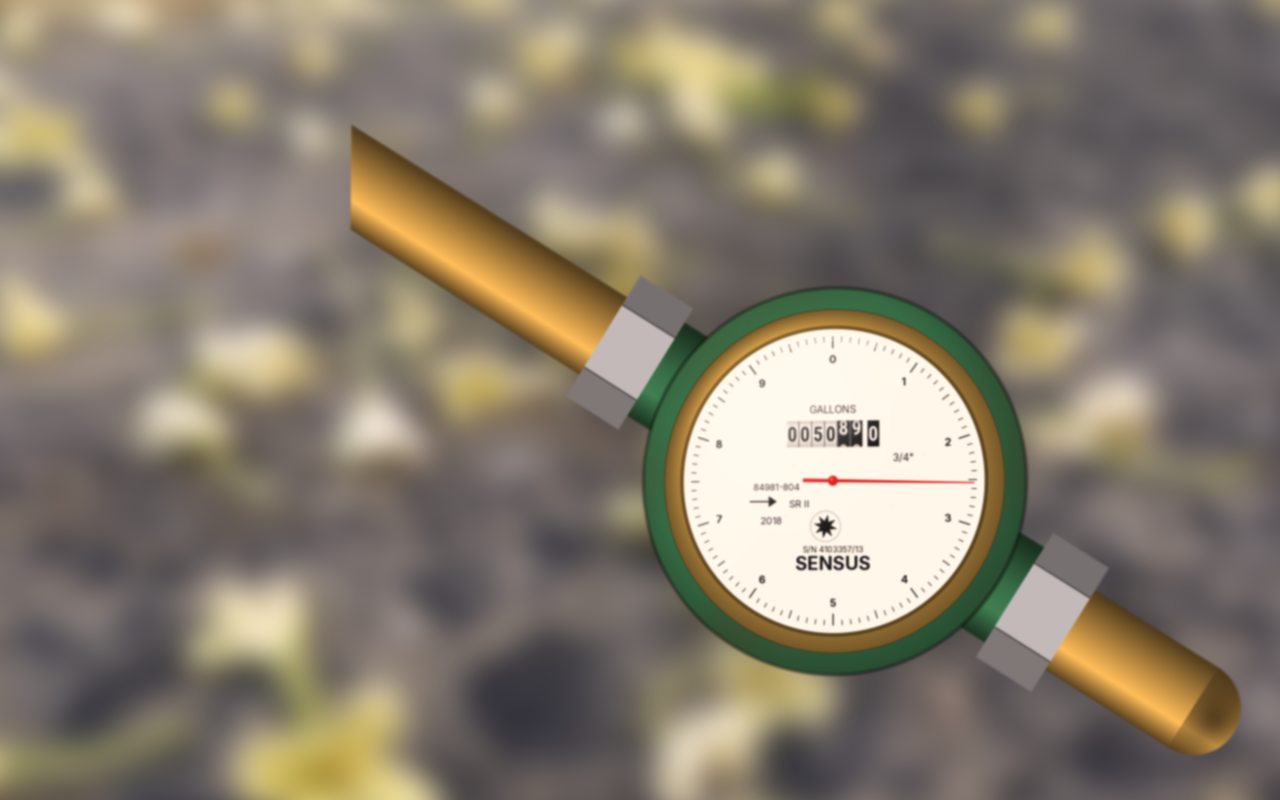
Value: 50892.5gal
